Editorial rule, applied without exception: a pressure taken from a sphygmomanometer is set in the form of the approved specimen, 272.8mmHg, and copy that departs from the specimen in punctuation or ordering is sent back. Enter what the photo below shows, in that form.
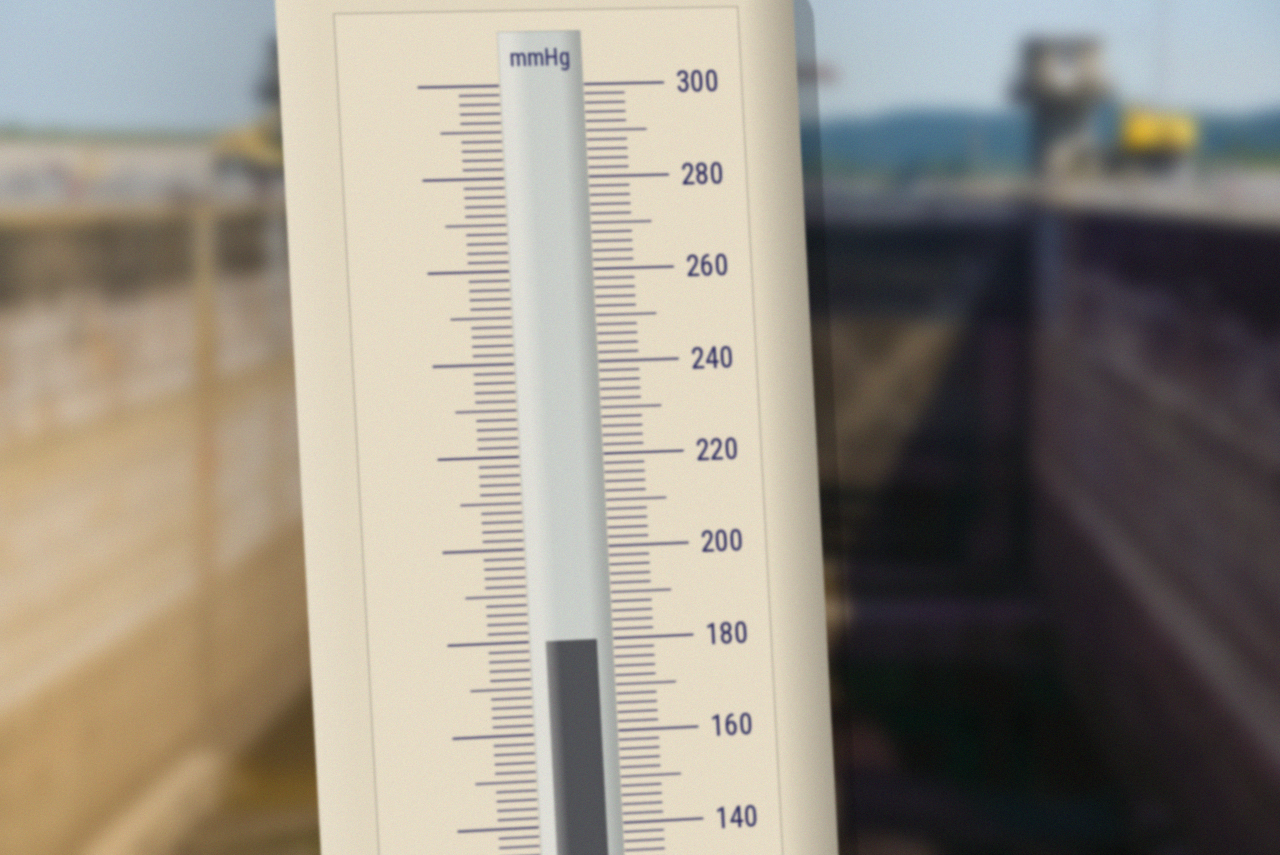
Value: 180mmHg
